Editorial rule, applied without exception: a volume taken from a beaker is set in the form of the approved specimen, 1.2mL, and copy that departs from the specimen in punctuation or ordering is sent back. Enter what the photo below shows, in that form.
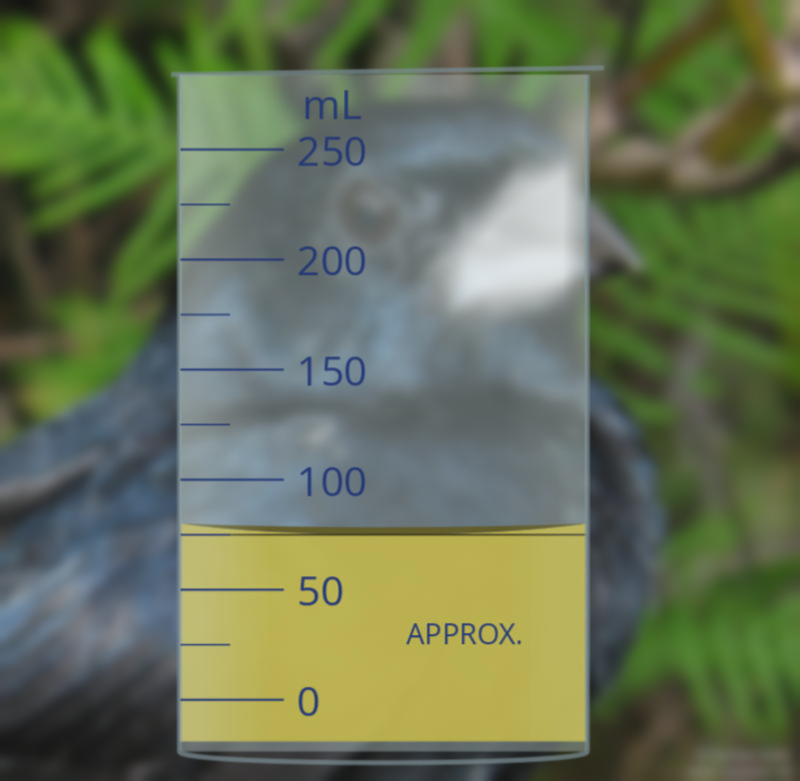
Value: 75mL
